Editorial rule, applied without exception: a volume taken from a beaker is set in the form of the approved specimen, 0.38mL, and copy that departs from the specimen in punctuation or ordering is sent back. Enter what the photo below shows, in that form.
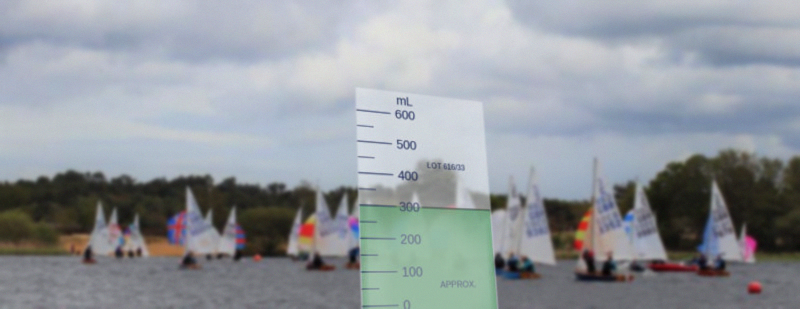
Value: 300mL
